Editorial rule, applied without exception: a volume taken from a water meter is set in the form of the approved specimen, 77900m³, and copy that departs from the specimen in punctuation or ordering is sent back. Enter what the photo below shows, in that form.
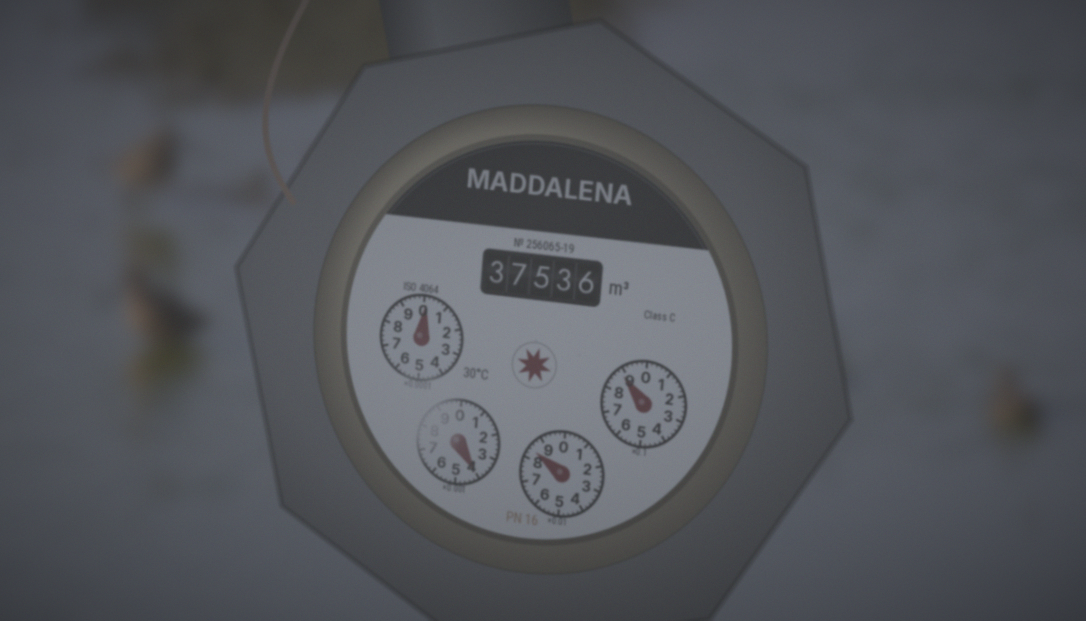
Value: 37536.8840m³
